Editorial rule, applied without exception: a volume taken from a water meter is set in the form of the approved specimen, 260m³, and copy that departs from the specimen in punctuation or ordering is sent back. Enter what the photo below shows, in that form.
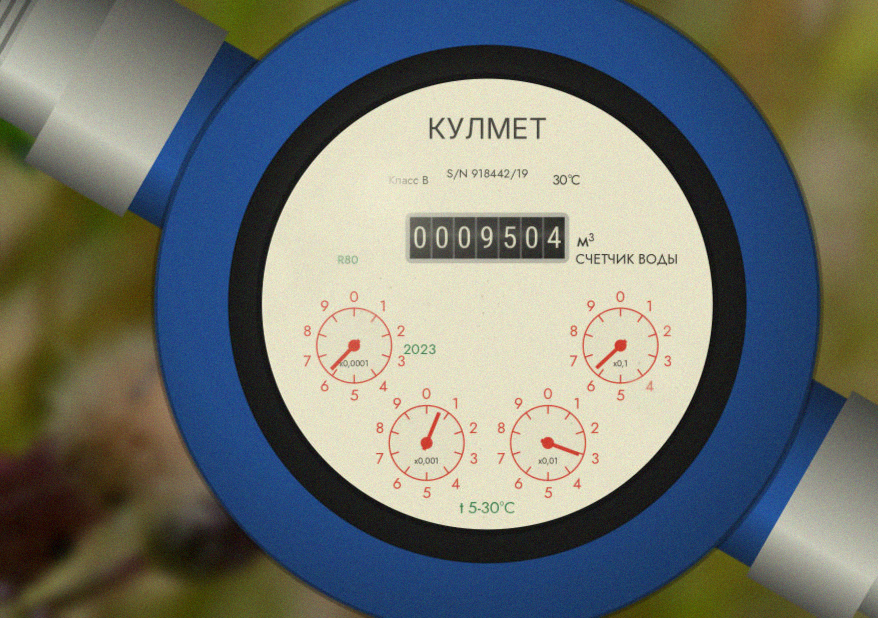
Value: 9504.6306m³
